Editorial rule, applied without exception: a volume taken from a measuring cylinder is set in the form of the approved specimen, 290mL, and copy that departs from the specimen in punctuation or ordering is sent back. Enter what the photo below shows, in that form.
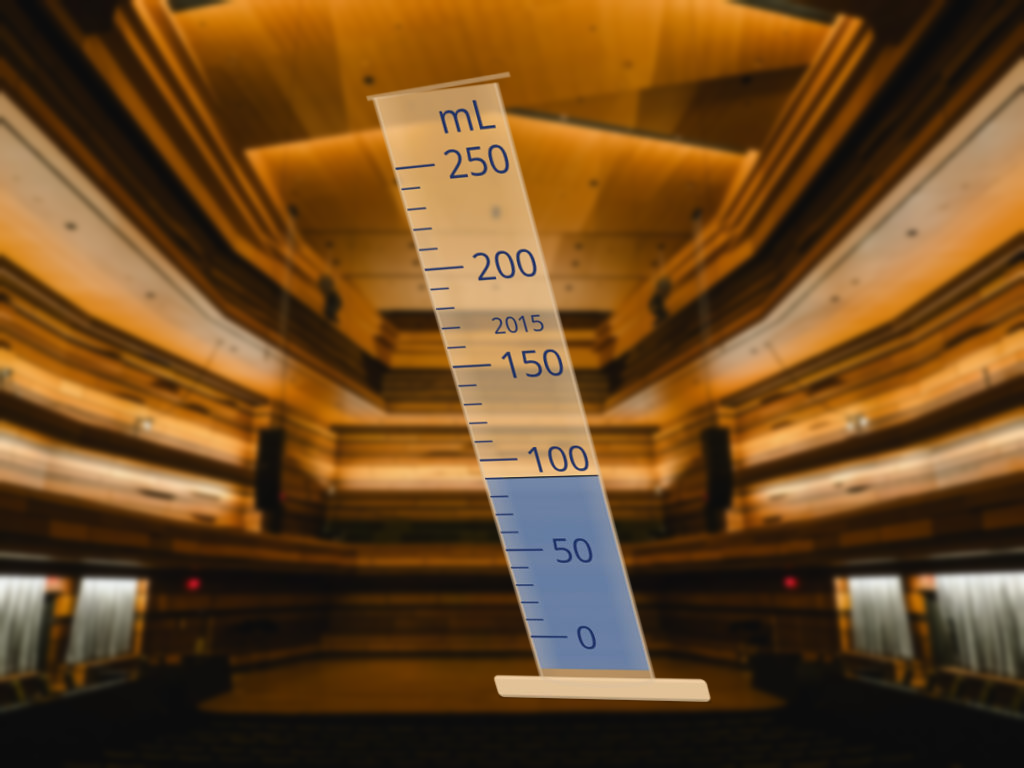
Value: 90mL
